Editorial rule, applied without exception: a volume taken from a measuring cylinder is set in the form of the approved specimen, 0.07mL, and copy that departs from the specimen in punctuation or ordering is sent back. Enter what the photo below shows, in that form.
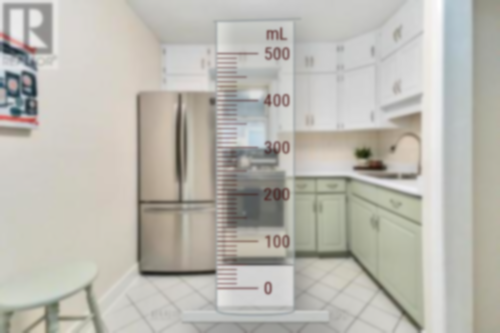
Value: 50mL
